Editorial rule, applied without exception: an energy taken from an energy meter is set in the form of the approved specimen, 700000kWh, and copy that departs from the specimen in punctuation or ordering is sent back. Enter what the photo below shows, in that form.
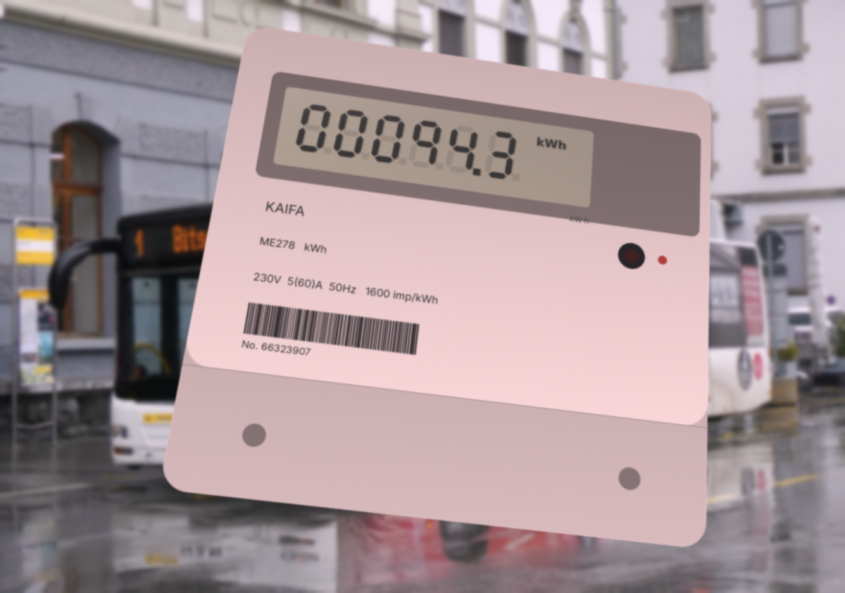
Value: 94.3kWh
